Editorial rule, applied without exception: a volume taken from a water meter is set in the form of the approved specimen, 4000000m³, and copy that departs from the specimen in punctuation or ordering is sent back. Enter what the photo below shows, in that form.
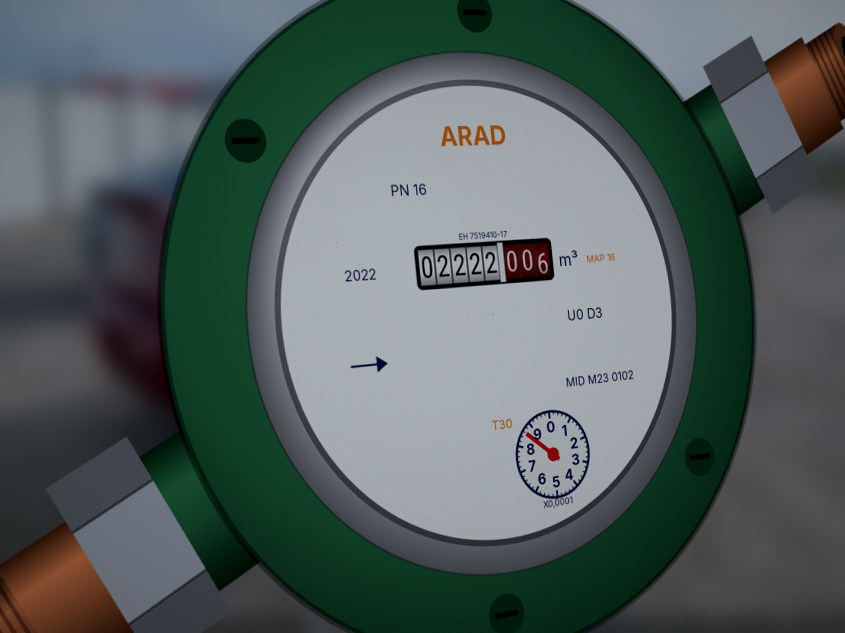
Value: 2222.0058m³
